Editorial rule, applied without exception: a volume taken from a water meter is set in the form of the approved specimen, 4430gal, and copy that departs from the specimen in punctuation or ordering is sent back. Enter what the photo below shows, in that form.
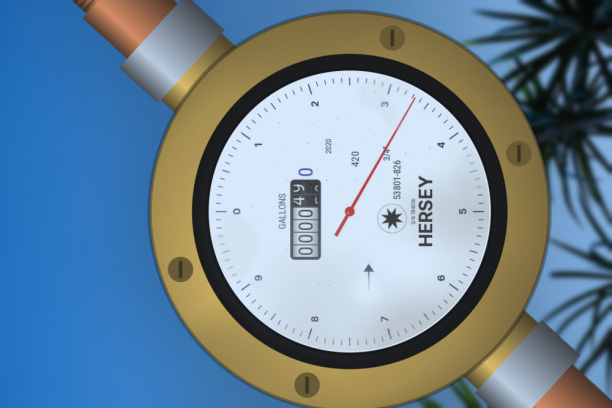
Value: 493.3gal
